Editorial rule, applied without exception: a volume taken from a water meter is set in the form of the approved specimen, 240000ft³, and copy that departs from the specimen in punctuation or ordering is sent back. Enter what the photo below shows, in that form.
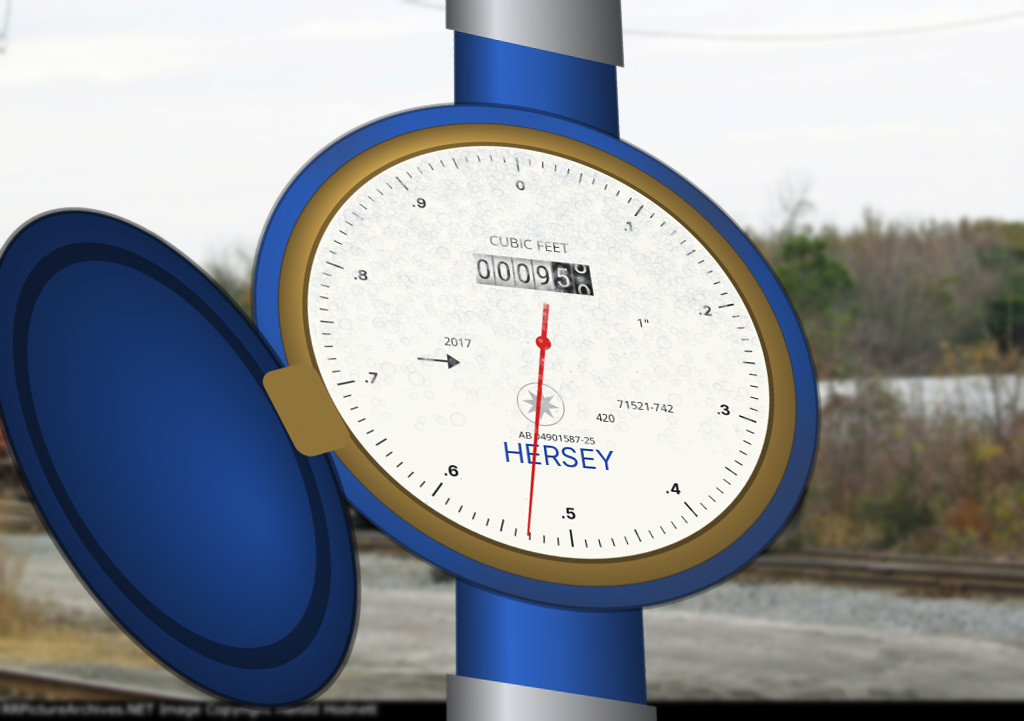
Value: 958.53ft³
